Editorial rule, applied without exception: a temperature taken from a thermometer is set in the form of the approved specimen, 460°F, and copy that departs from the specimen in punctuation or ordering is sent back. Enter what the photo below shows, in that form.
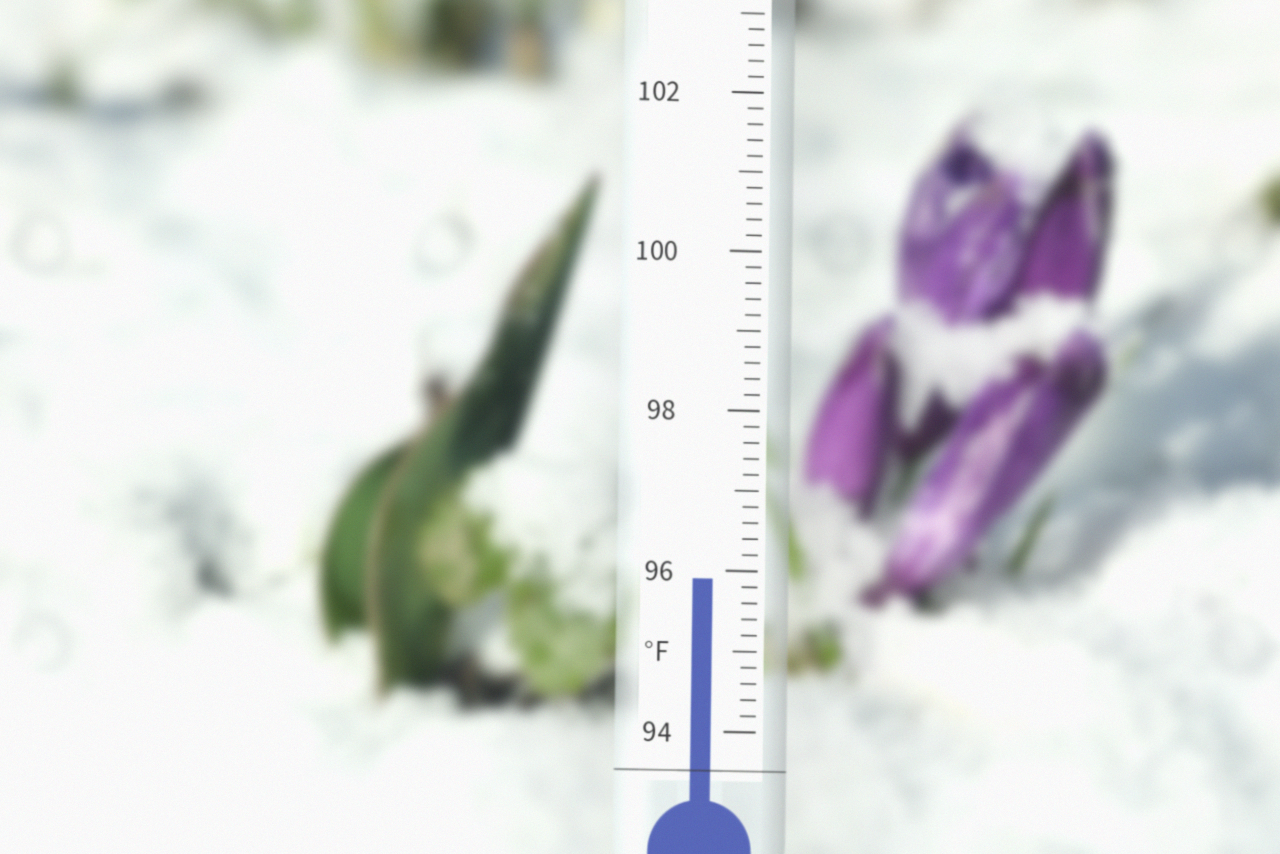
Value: 95.9°F
